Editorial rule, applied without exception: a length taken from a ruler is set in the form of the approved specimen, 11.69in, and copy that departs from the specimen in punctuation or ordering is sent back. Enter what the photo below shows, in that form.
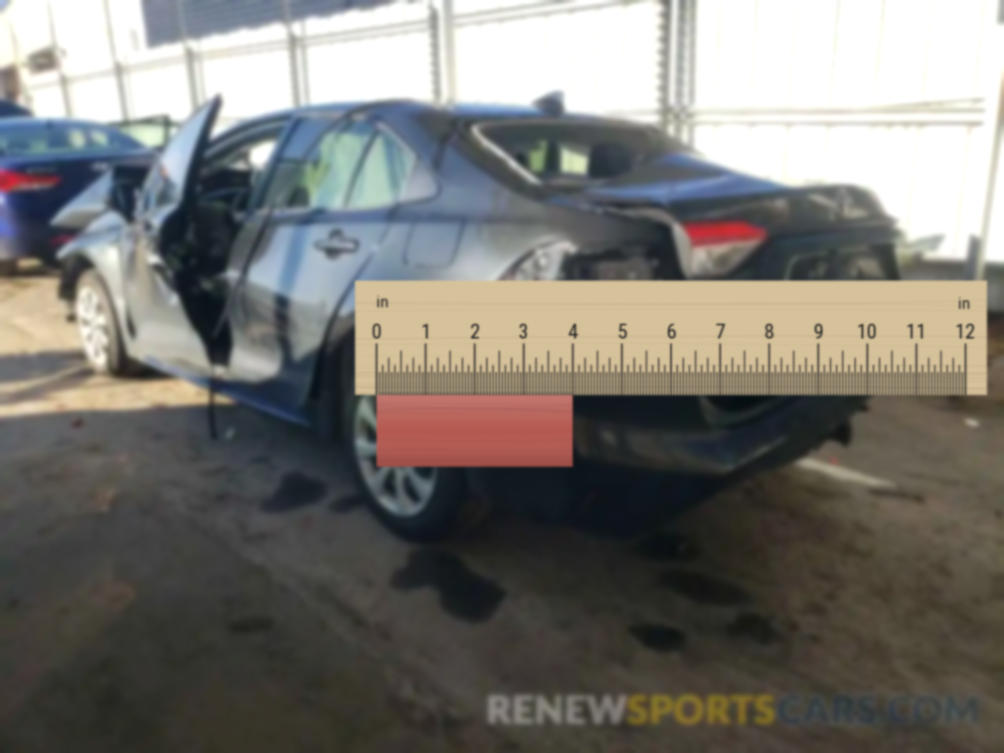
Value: 4in
